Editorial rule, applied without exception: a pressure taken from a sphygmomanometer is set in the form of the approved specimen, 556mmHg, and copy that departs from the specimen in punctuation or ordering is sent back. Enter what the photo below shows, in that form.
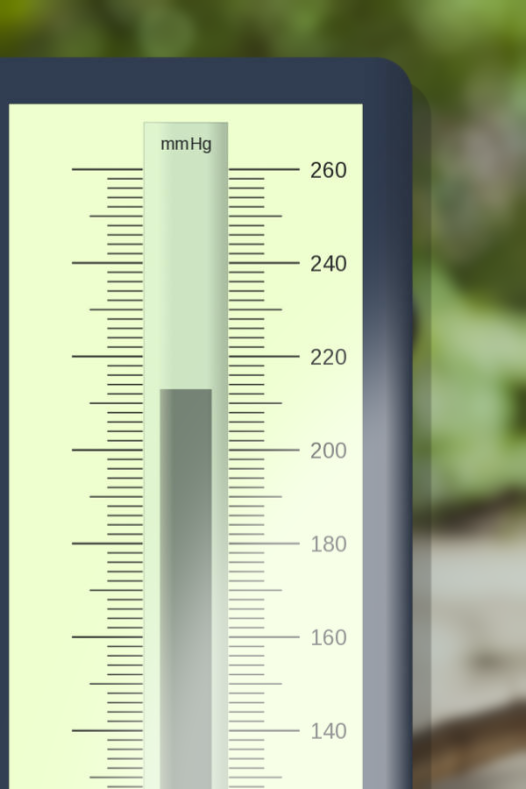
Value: 213mmHg
